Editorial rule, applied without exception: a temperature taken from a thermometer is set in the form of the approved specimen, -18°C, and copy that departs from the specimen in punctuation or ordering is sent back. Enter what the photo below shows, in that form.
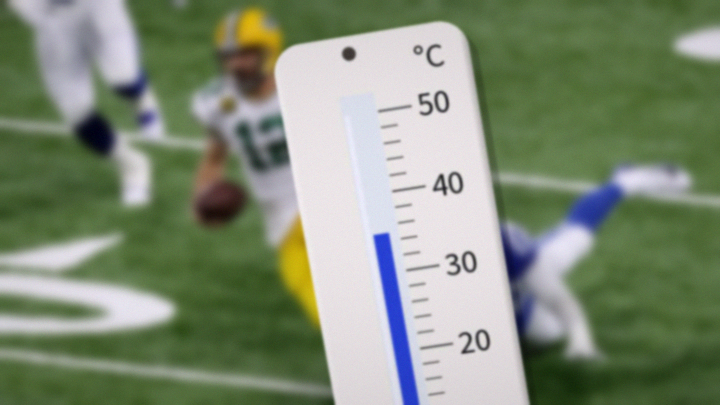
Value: 35°C
